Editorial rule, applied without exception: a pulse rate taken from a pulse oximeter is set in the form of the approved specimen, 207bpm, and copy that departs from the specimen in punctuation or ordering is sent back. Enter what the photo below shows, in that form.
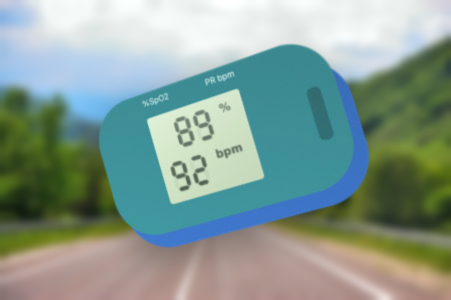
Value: 92bpm
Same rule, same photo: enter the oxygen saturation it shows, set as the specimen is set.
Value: 89%
